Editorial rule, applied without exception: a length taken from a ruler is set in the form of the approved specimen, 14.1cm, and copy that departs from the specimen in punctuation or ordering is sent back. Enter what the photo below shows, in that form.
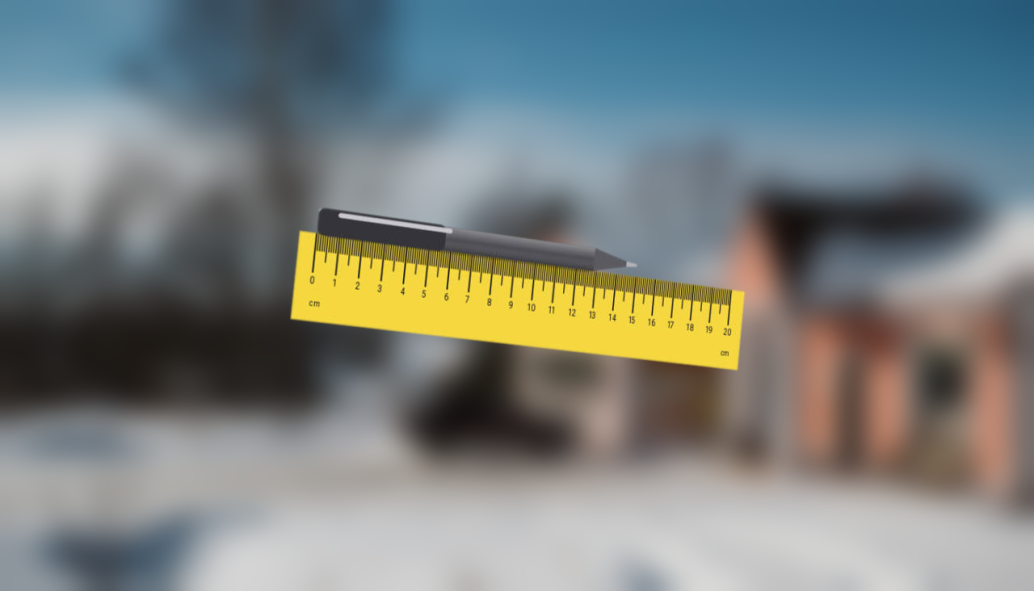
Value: 15cm
